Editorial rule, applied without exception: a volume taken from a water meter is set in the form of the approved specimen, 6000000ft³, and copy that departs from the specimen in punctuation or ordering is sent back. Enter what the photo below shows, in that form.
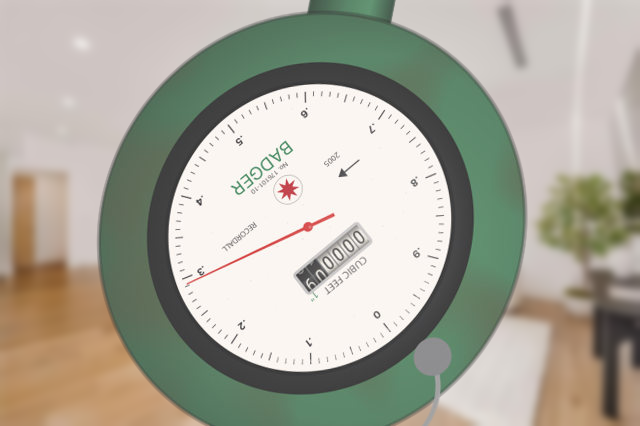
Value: 9.29ft³
